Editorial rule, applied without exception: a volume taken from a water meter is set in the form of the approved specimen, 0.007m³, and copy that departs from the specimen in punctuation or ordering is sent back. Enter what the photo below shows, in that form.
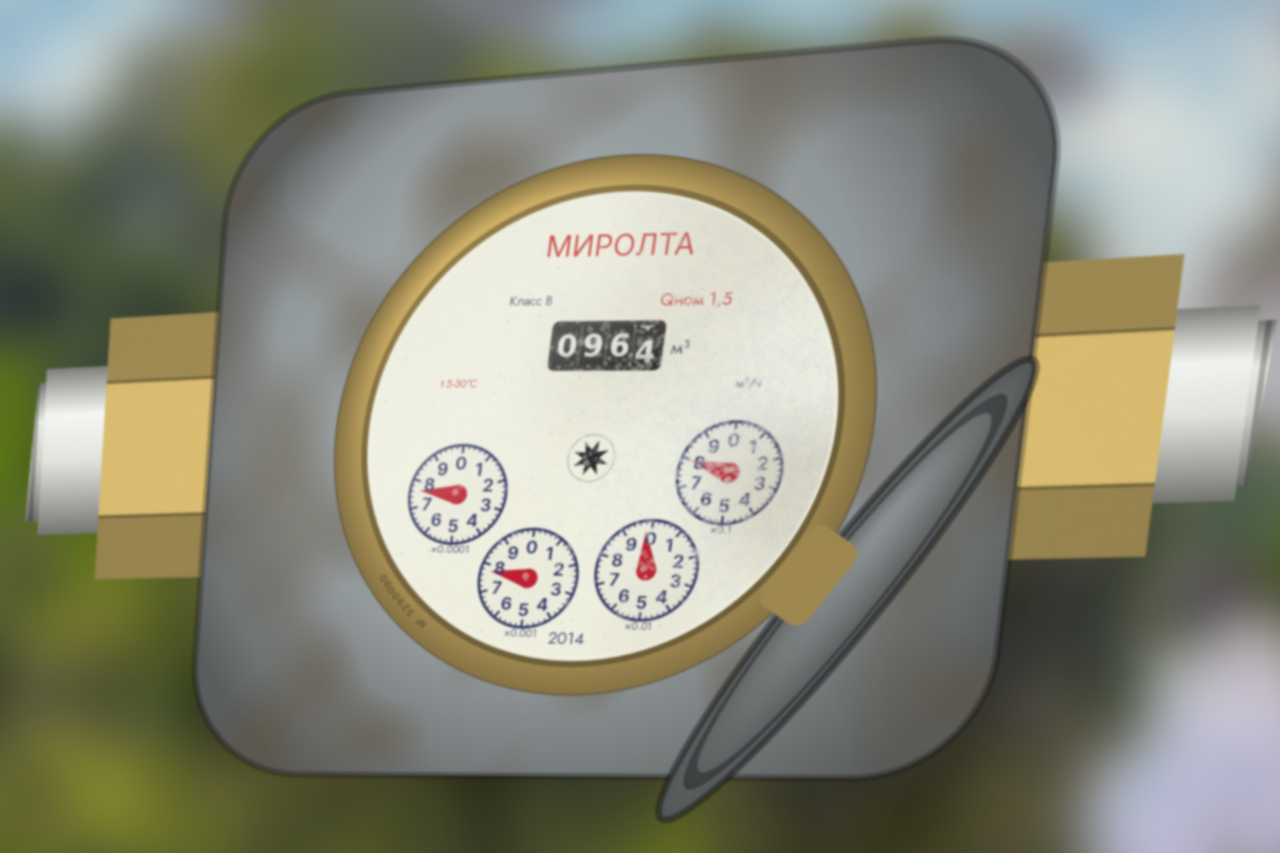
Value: 963.7977m³
